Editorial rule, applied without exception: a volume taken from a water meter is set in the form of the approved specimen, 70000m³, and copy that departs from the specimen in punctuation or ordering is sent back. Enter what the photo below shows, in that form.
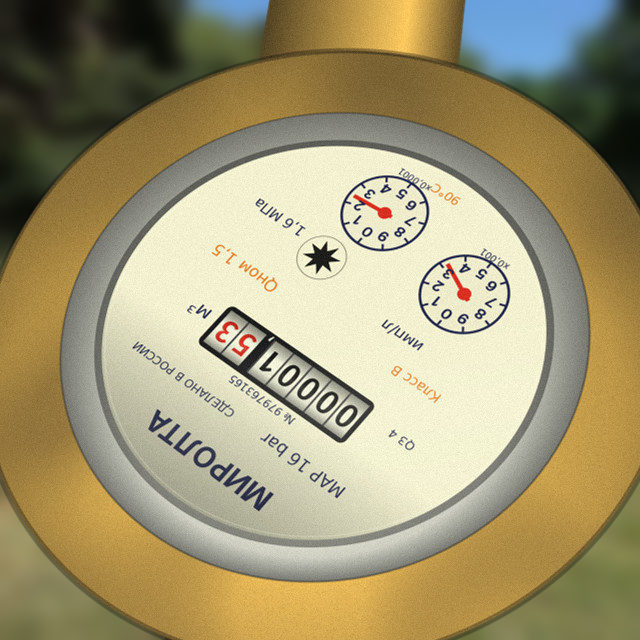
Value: 1.5332m³
